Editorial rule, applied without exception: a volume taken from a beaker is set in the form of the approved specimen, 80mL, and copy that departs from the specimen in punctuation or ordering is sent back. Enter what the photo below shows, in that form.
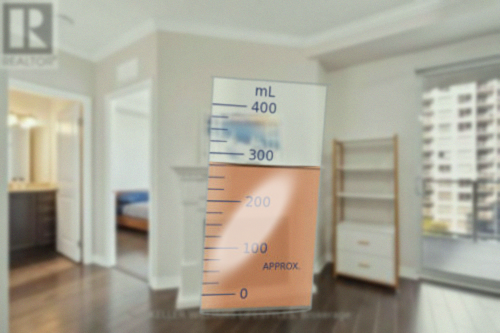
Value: 275mL
